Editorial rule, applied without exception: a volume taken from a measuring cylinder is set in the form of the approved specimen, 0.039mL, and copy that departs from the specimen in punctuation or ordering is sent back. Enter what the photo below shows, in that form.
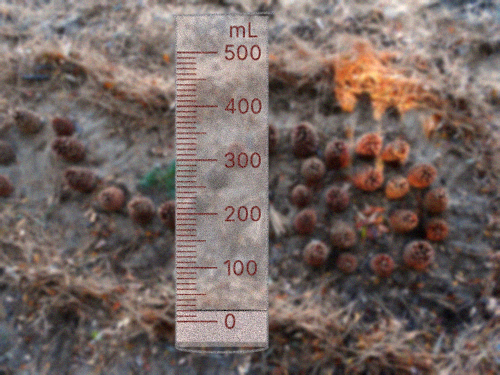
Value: 20mL
